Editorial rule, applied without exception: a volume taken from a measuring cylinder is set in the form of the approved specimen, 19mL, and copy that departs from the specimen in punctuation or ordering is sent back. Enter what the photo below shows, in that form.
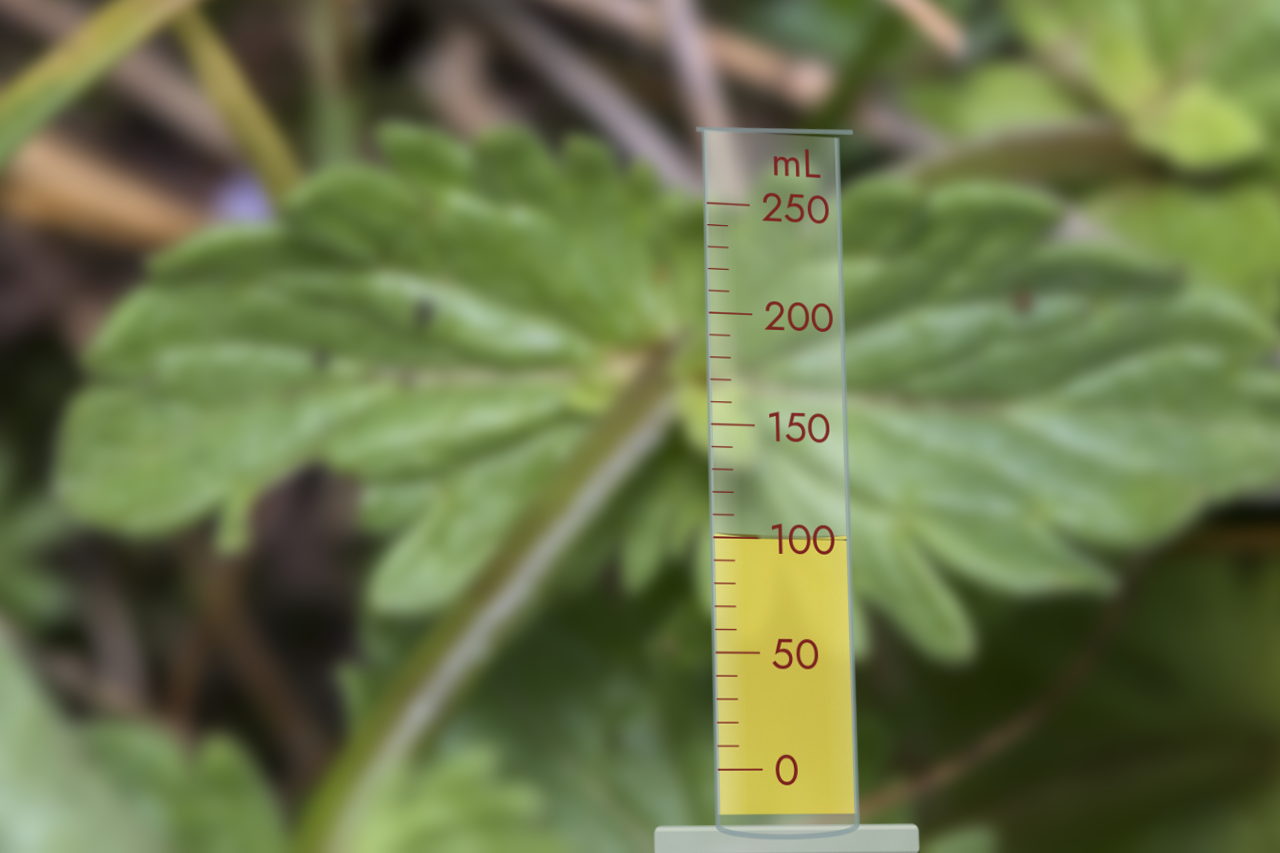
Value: 100mL
